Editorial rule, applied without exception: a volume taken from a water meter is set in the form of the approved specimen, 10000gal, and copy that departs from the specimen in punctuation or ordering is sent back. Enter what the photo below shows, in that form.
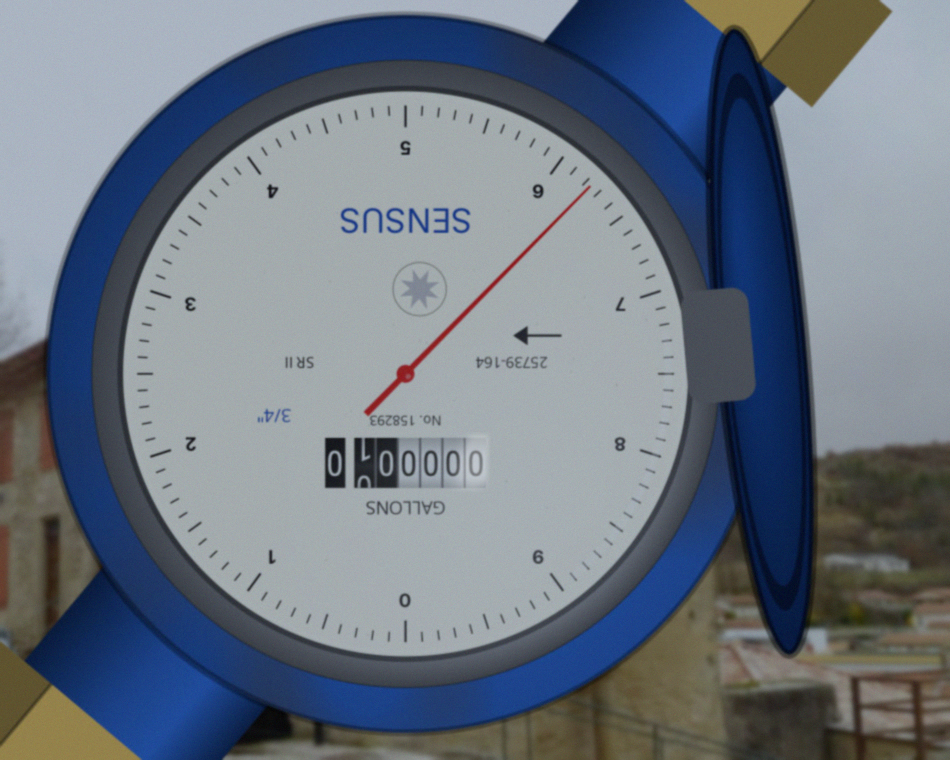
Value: 6.2gal
